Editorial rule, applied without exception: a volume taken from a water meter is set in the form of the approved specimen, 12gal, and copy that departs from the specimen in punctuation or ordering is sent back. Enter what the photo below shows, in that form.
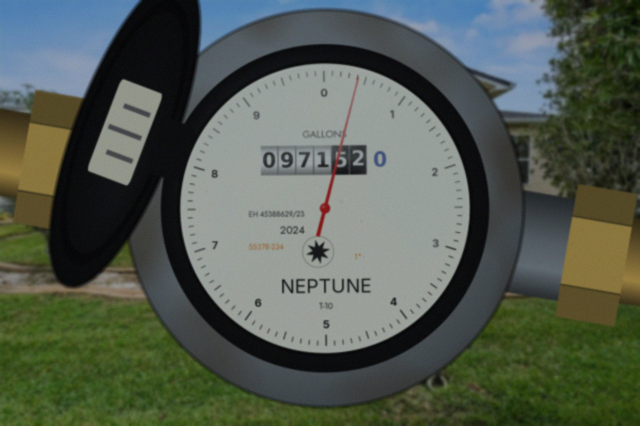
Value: 971520.4gal
